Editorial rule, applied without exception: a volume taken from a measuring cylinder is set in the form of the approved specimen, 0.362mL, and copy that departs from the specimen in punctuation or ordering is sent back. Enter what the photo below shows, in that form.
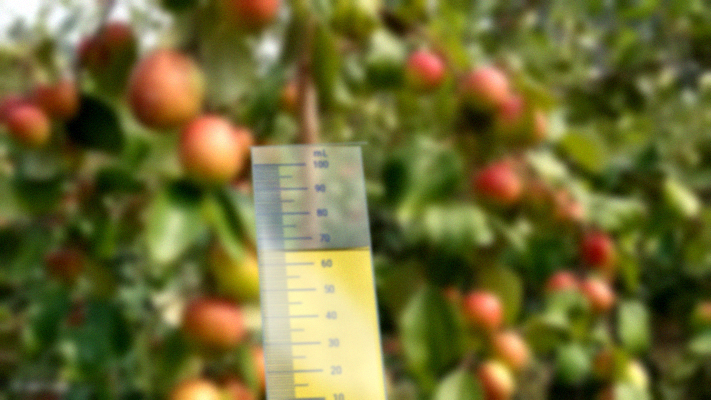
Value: 65mL
